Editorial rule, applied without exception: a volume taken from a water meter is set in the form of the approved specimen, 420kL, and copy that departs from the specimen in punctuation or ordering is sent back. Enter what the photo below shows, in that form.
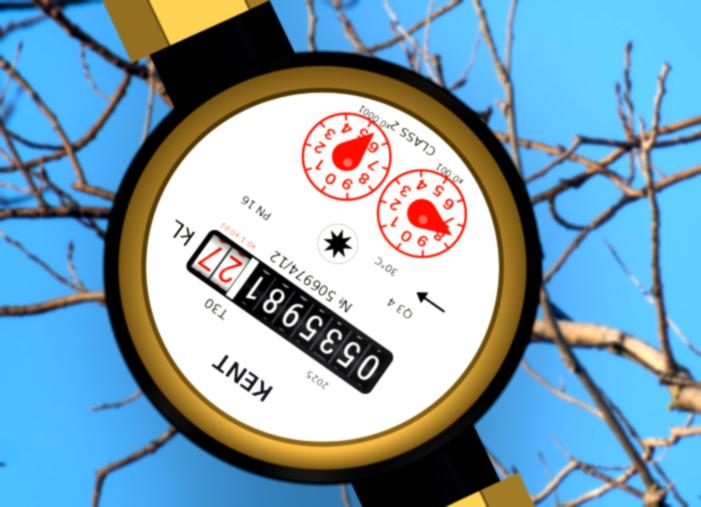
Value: 535981.2775kL
